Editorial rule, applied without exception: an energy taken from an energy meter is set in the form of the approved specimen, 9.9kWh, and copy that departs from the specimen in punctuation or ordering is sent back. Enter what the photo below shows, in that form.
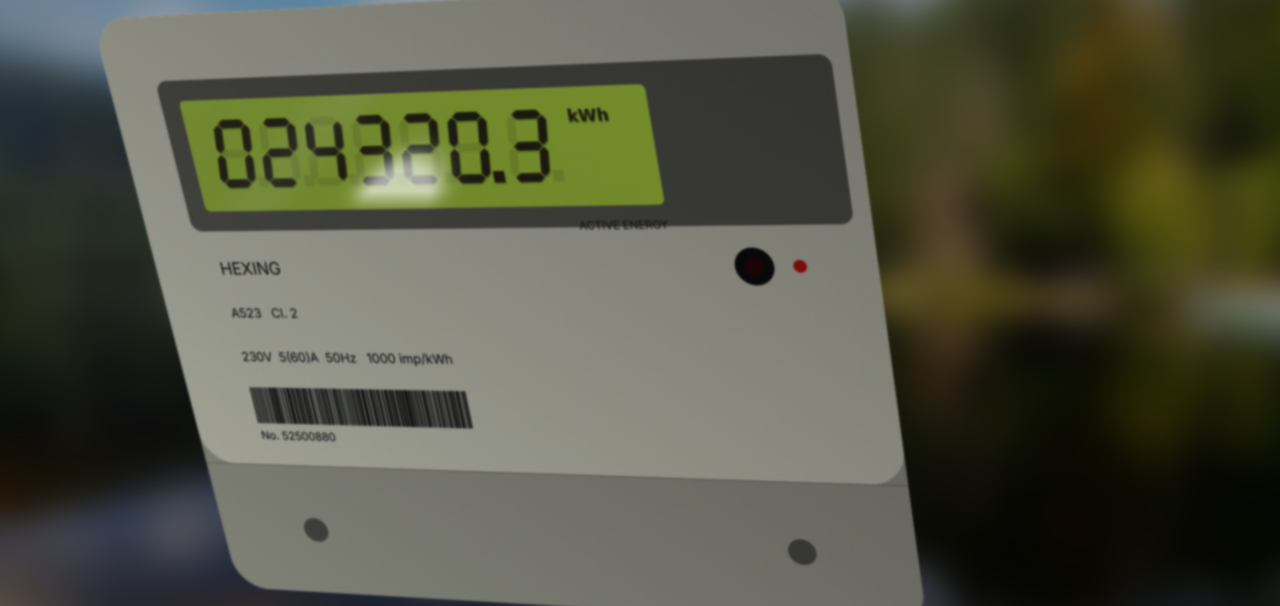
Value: 24320.3kWh
